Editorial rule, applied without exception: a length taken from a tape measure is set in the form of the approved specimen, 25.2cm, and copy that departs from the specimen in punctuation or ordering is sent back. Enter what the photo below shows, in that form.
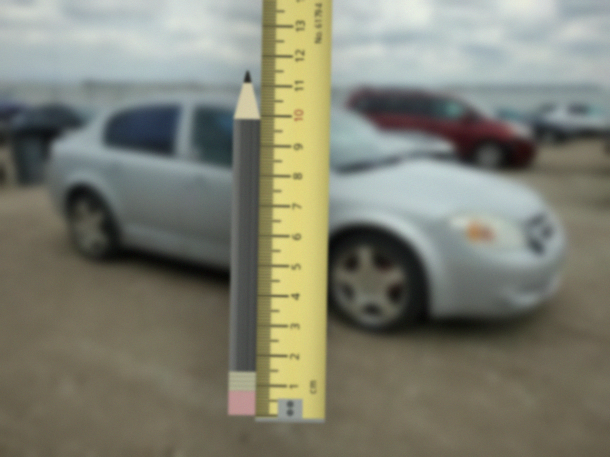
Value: 11.5cm
